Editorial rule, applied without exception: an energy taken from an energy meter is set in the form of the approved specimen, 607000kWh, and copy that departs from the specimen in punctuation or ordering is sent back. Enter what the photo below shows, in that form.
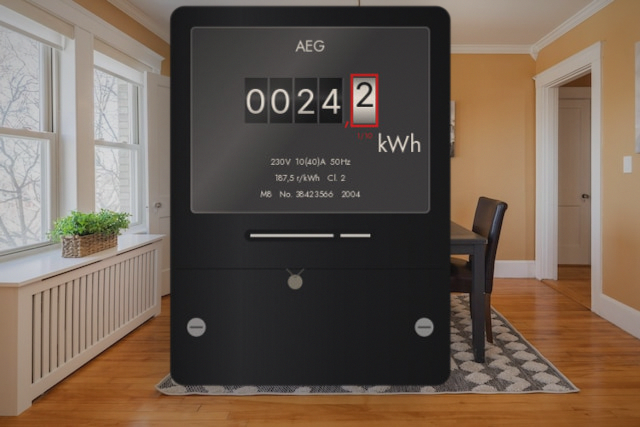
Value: 24.2kWh
